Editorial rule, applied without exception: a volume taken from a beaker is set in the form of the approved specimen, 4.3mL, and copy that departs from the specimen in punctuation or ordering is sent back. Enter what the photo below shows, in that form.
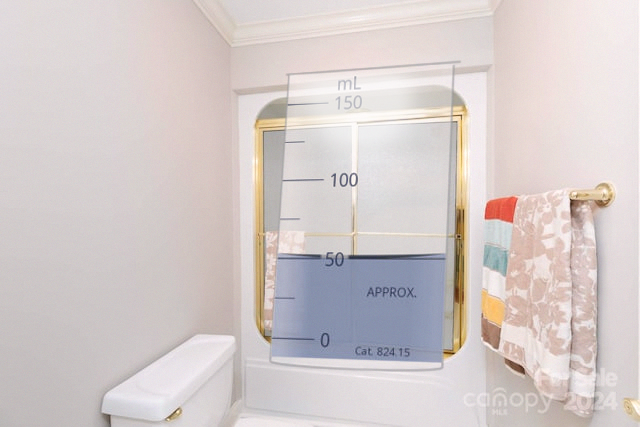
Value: 50mL
